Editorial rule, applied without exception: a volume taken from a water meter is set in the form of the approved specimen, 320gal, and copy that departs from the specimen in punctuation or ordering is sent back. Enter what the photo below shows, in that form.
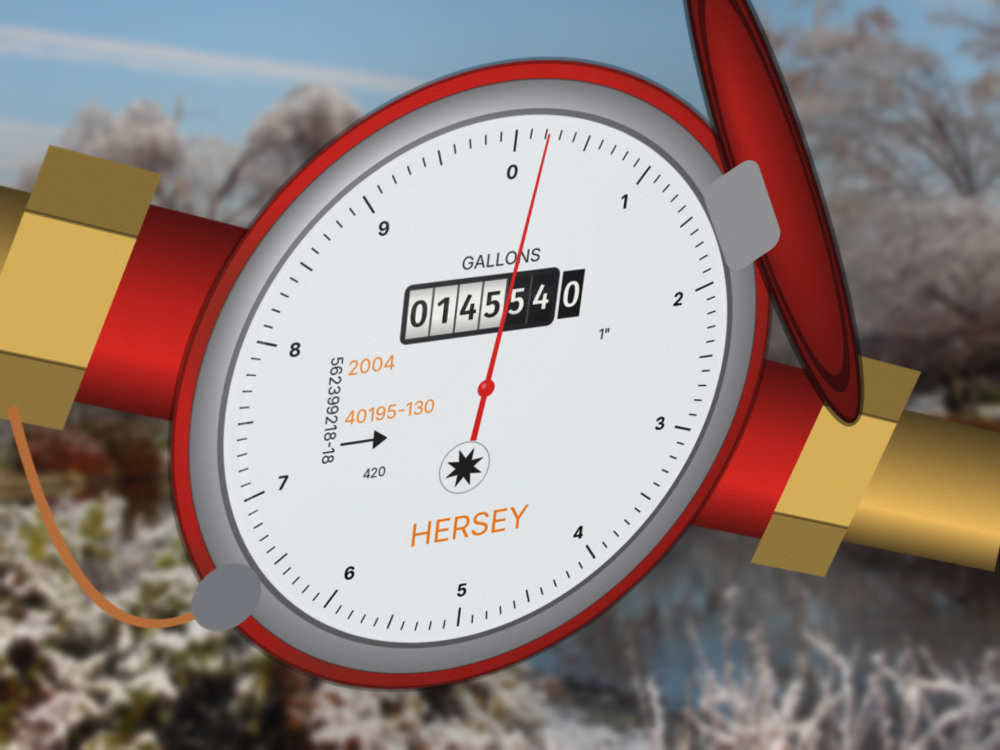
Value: 145540.2gal
